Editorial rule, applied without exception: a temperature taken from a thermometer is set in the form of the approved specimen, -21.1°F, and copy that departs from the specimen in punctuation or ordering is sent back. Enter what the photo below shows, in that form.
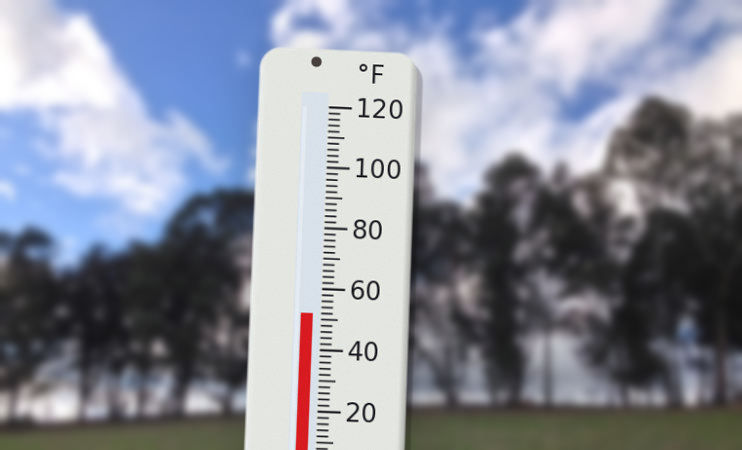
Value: 52°F
